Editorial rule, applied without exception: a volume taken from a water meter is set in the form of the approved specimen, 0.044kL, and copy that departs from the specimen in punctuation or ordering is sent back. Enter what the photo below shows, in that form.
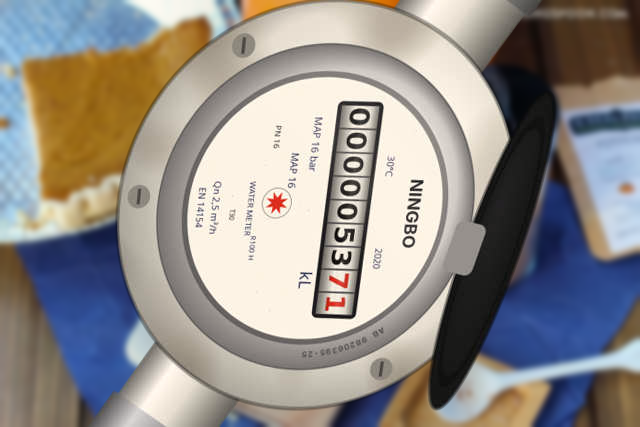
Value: 53.71kL
